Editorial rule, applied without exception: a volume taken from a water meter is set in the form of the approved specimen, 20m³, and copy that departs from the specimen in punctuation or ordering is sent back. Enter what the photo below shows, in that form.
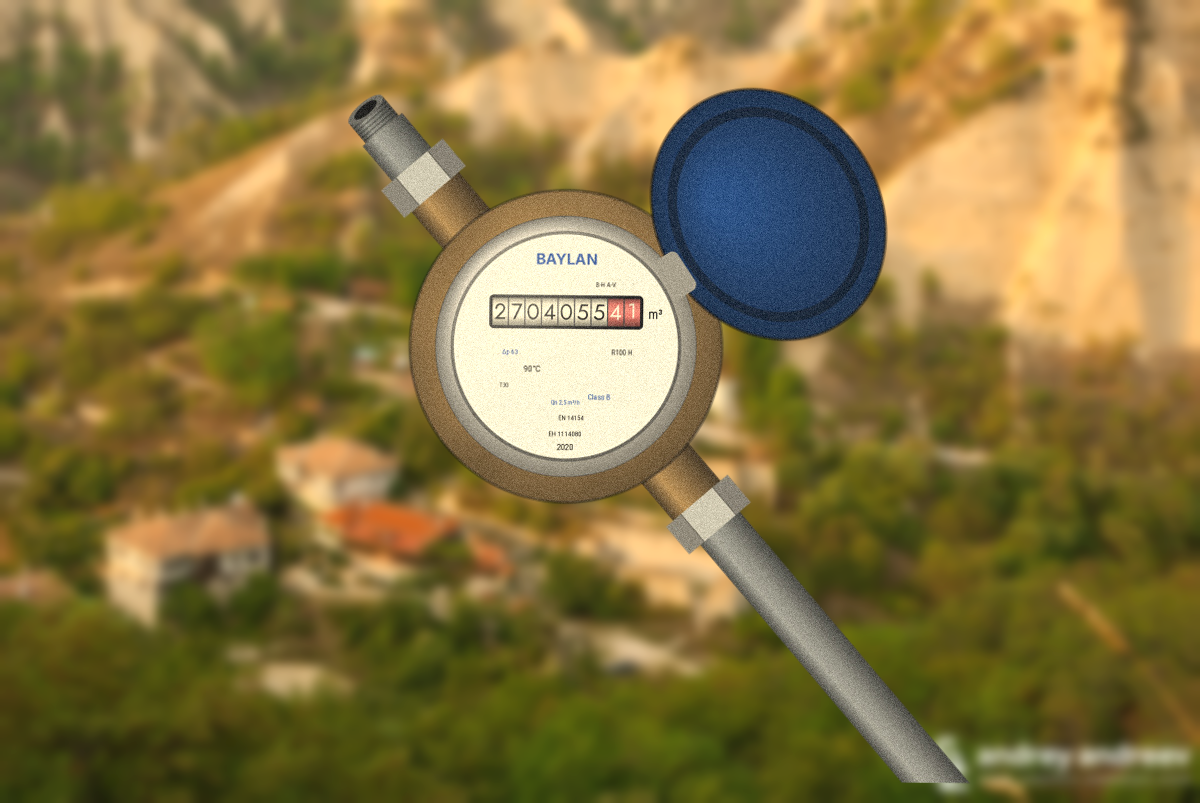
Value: 2704055.41m³
